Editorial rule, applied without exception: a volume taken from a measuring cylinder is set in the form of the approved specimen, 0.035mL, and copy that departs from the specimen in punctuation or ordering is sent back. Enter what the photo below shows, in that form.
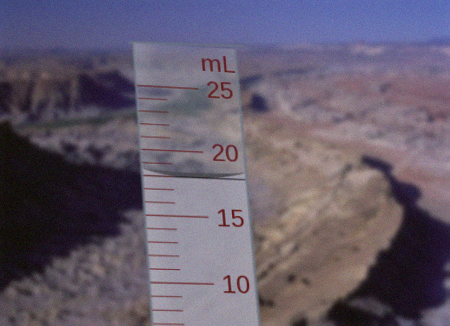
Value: 18mL
